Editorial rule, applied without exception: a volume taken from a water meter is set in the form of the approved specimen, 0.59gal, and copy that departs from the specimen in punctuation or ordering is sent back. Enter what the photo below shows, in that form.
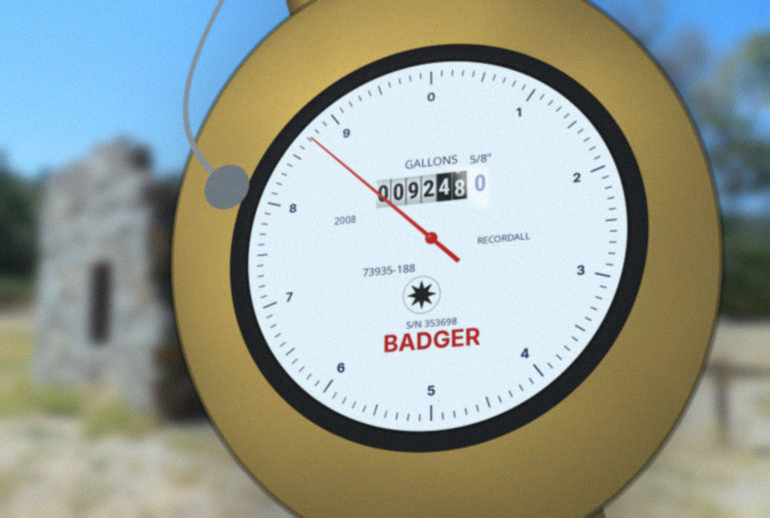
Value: 92478.7gal
